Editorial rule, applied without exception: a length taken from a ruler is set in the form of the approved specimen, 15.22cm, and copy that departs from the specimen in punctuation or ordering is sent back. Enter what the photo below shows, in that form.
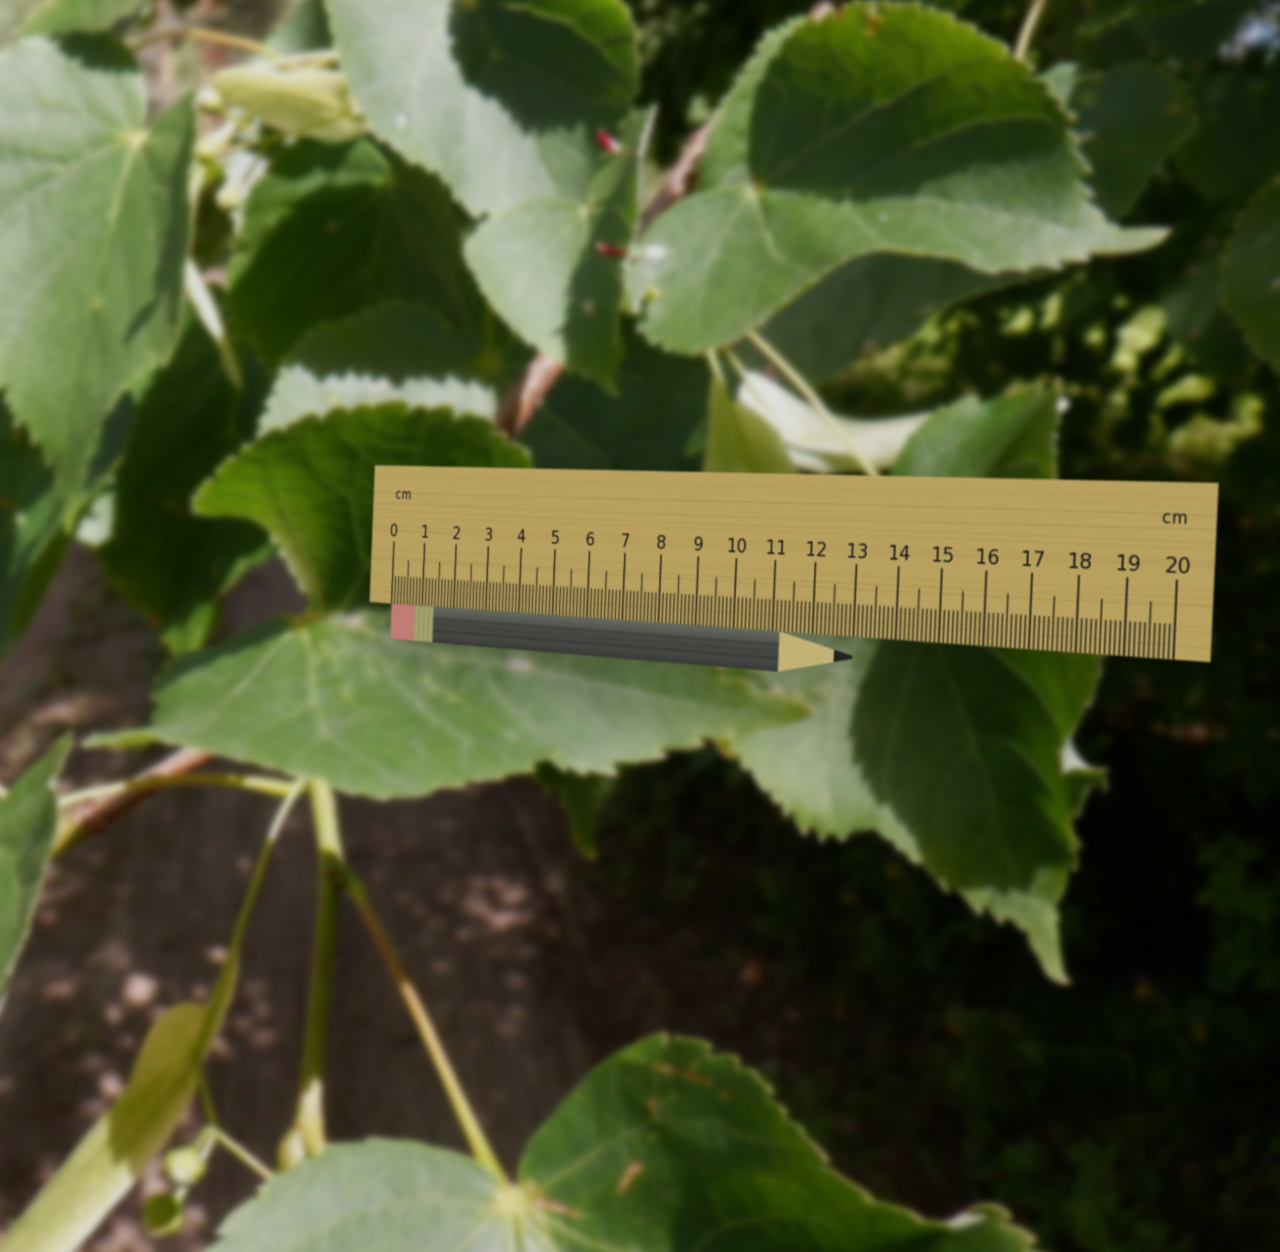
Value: 13cm
